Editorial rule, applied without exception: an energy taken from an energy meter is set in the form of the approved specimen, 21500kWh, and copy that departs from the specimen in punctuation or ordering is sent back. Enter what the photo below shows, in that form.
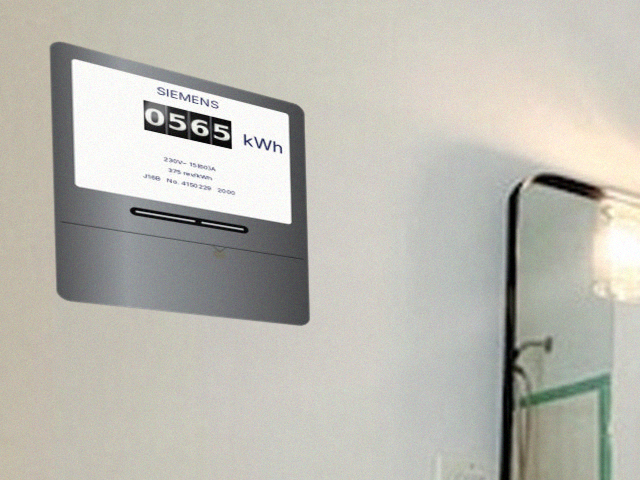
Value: 565kWh
